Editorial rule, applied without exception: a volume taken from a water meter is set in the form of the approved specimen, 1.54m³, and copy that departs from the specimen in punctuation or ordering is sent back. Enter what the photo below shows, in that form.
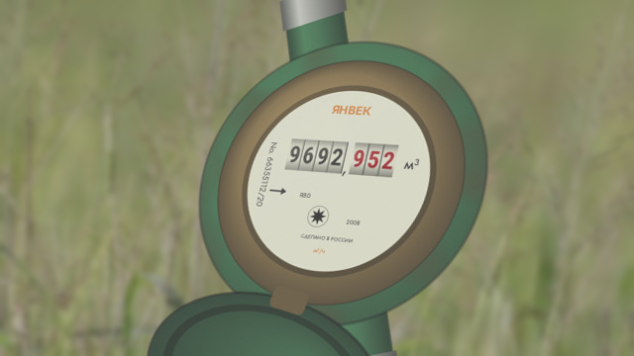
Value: 9692.952m³
